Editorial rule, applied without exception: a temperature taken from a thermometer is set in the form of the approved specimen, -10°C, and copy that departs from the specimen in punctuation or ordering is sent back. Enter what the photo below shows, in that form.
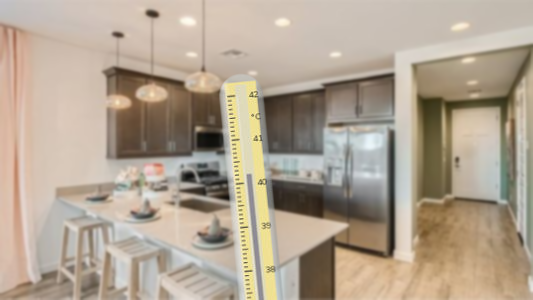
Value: 40.2°C
